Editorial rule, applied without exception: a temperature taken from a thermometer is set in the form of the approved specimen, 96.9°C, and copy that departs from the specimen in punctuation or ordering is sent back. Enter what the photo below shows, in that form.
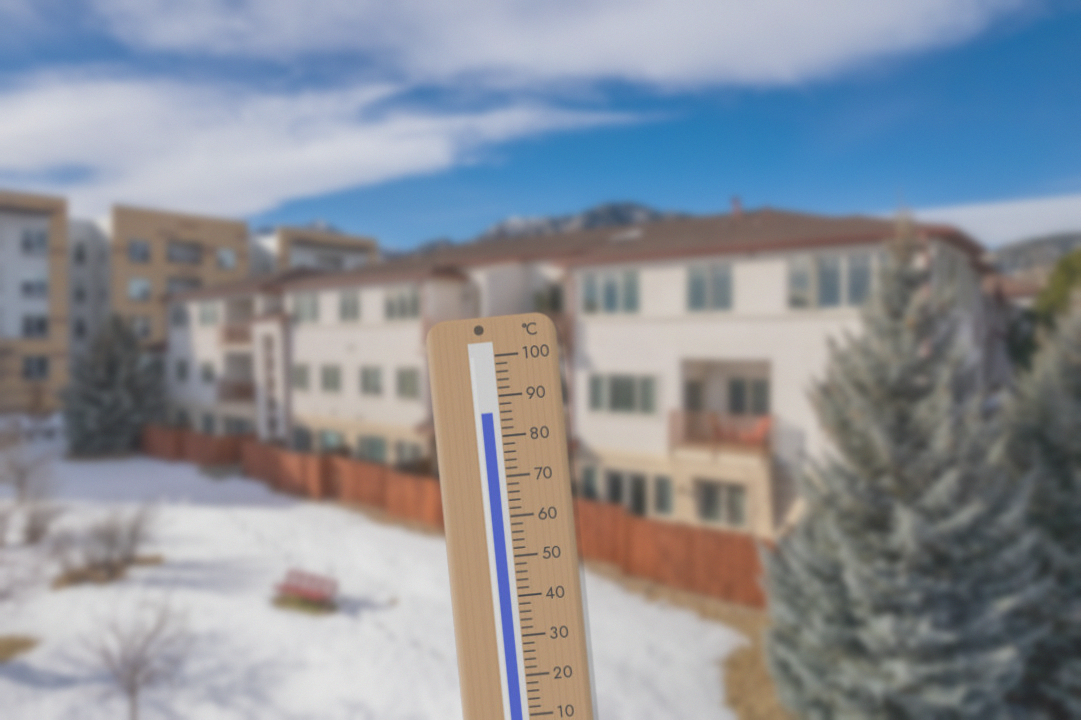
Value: 86°C
